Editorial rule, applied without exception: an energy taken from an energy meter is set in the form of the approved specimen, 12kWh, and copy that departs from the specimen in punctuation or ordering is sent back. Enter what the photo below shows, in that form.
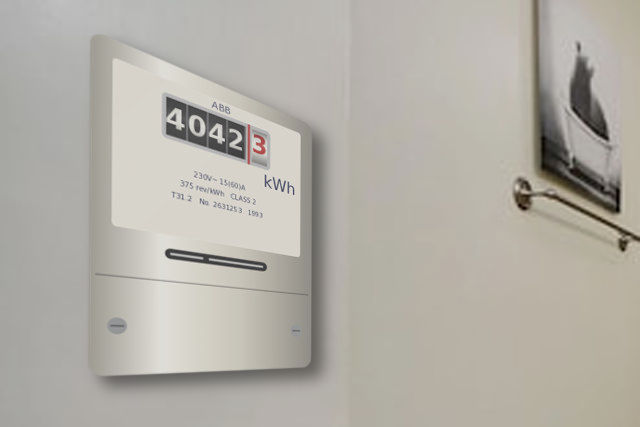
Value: 4042.3kWh
